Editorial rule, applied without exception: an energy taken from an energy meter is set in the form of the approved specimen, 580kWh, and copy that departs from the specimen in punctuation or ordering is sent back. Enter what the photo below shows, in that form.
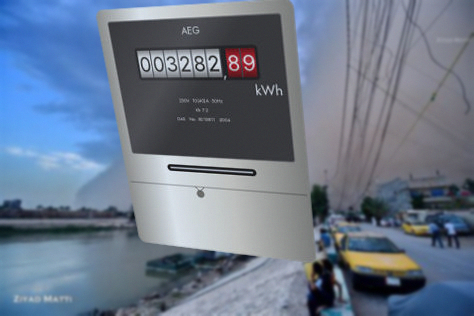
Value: 3282.89kWh
